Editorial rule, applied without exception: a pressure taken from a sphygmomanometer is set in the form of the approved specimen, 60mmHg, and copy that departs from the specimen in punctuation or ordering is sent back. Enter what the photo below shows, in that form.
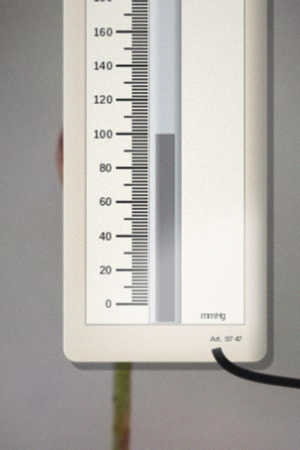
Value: 100mmHg
